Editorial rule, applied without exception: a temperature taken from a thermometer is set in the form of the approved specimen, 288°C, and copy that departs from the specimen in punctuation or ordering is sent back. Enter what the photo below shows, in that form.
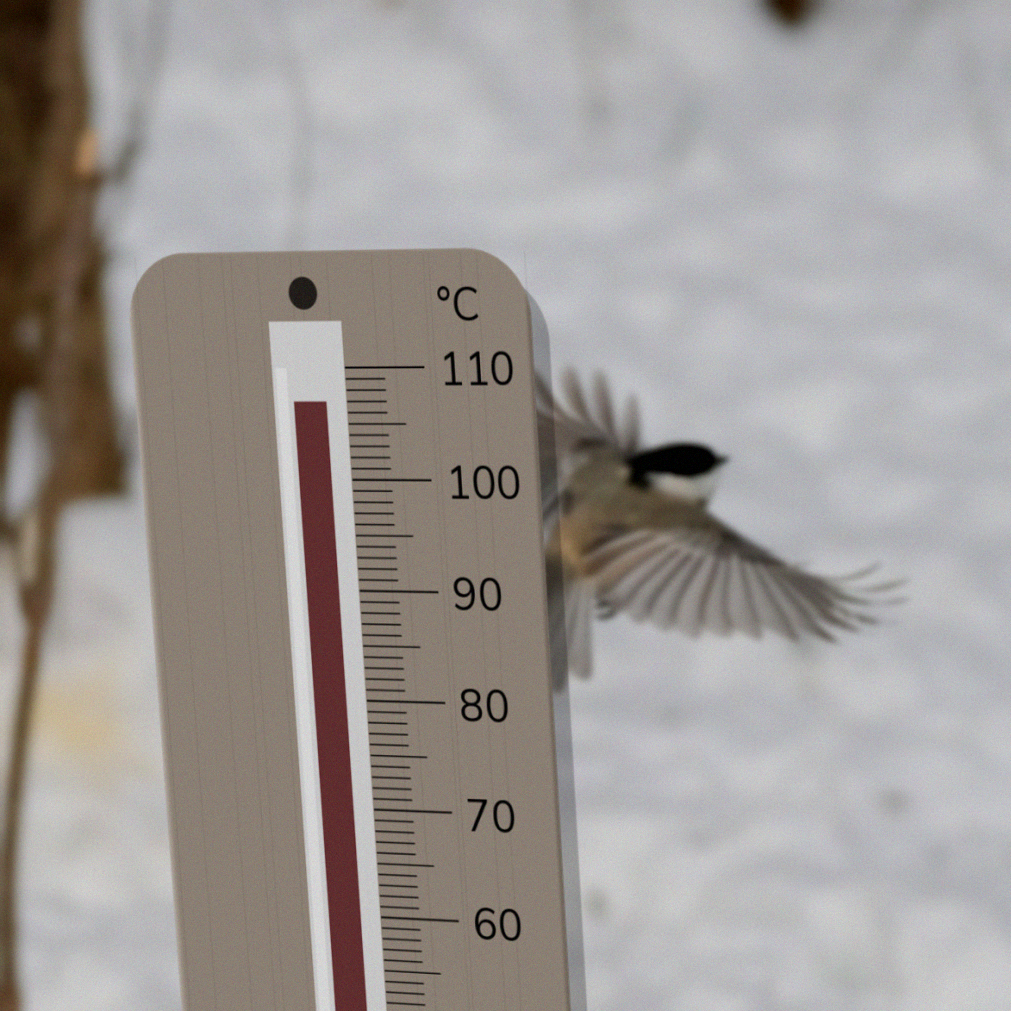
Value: 107°C
